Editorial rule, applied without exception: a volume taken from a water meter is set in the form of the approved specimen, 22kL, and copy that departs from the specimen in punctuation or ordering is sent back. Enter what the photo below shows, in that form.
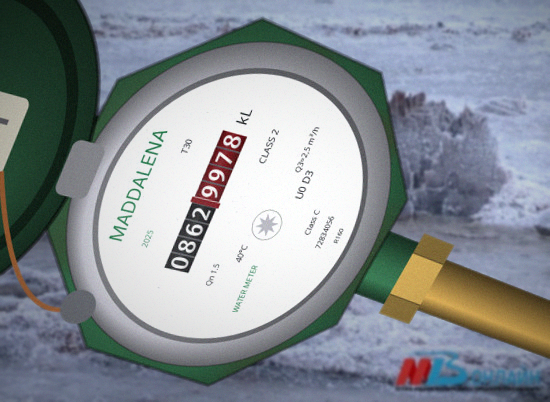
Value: 862.9978kL
